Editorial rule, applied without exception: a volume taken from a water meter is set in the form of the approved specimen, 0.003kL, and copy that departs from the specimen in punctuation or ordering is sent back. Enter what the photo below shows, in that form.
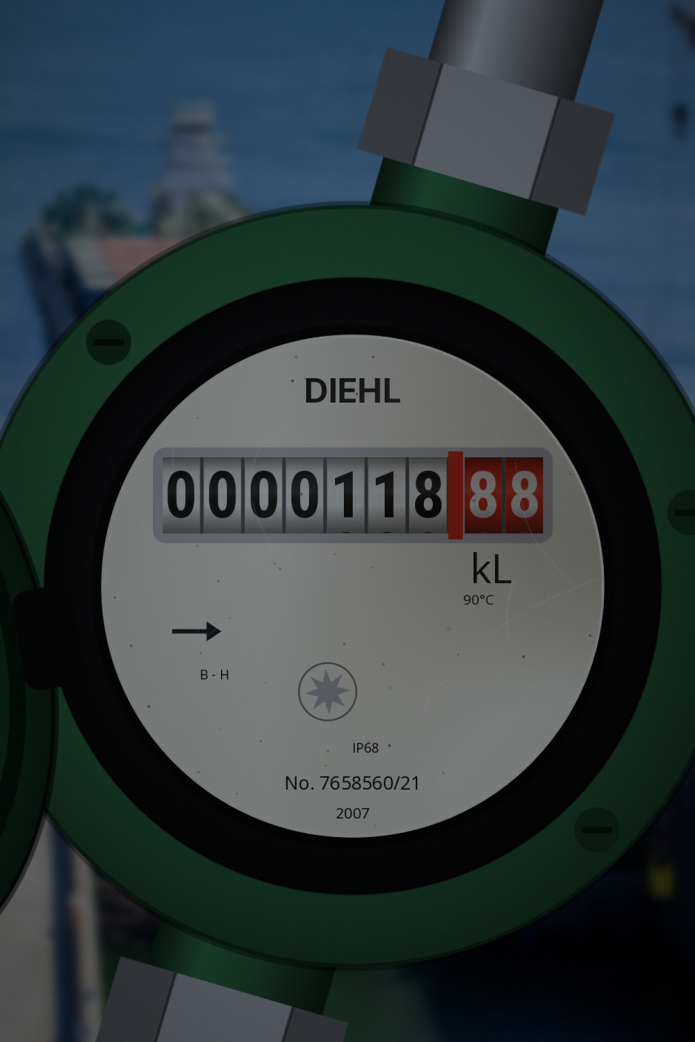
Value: 118.88kL
